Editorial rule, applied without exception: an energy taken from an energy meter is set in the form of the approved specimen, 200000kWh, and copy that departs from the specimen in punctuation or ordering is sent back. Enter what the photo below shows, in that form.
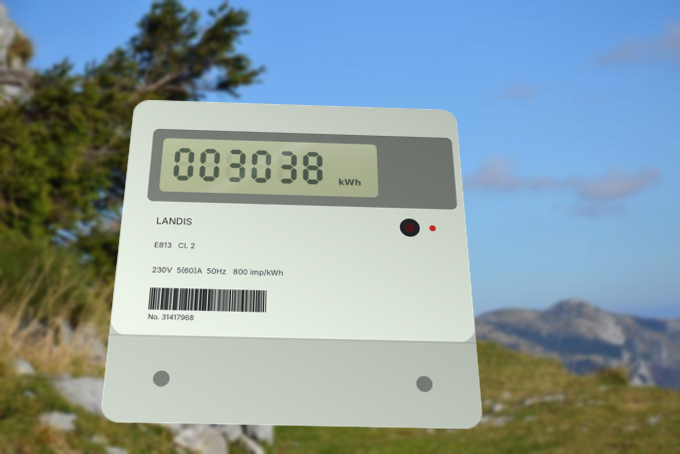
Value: 3038kWh
